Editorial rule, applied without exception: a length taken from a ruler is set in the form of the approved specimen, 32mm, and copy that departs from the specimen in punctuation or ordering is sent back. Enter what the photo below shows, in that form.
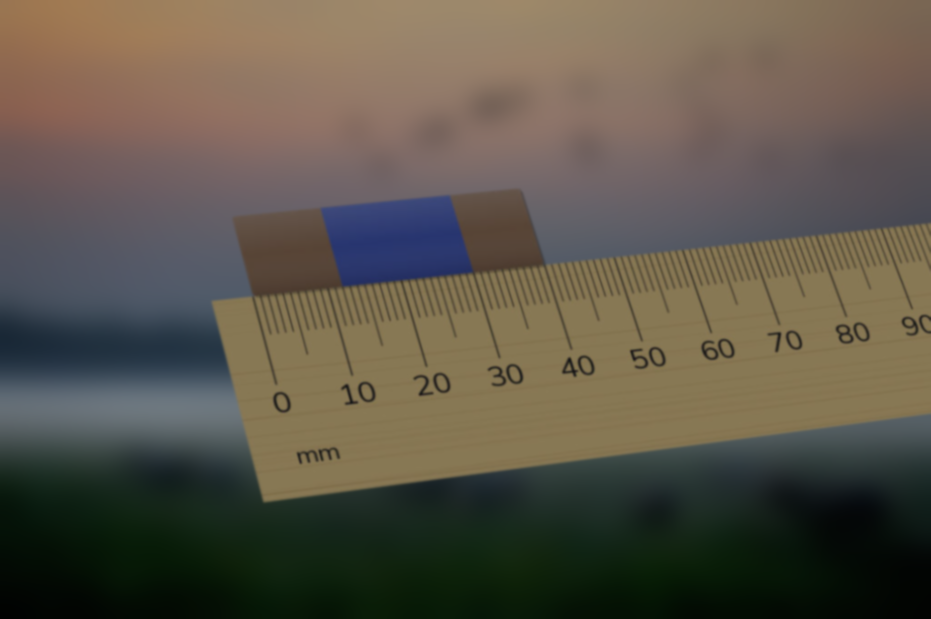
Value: 40mm
